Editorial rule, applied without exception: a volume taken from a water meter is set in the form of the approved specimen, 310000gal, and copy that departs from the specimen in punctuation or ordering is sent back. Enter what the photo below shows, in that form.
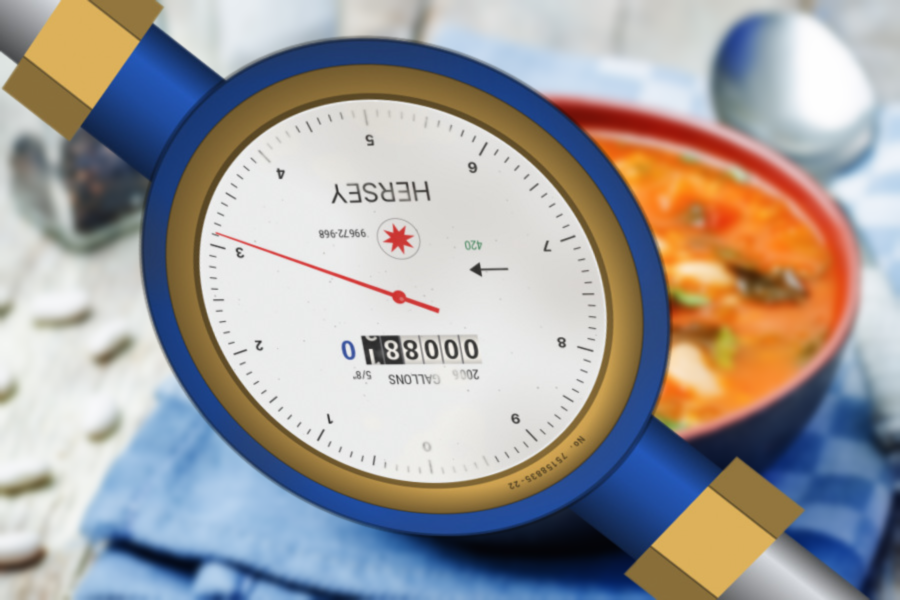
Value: 8813.1gal
